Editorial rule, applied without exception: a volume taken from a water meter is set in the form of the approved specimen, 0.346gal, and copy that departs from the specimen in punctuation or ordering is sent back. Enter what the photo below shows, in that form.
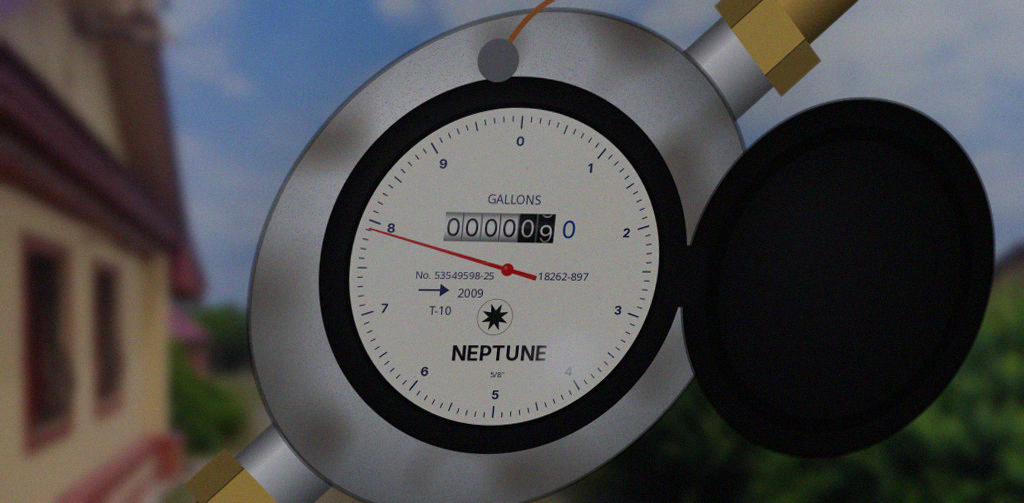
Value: 87.9gal
